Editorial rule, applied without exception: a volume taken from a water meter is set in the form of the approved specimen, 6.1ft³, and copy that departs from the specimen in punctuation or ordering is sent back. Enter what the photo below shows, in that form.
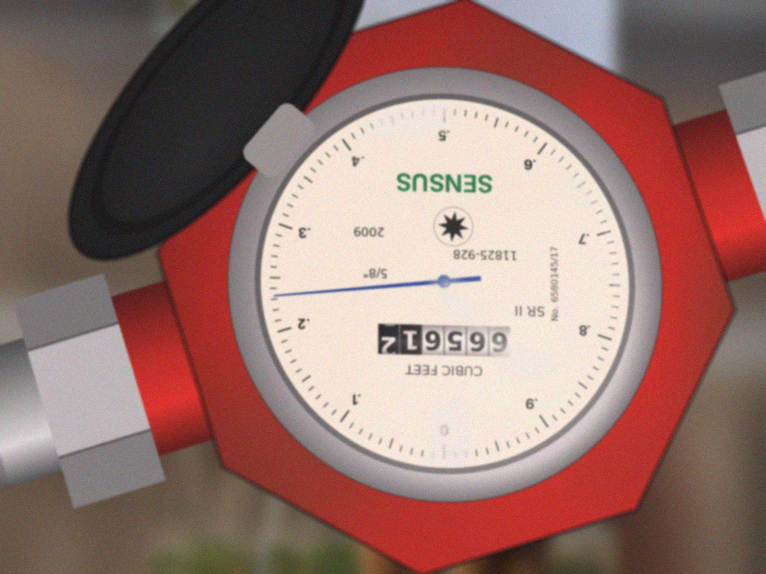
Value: 665612.23ft³
